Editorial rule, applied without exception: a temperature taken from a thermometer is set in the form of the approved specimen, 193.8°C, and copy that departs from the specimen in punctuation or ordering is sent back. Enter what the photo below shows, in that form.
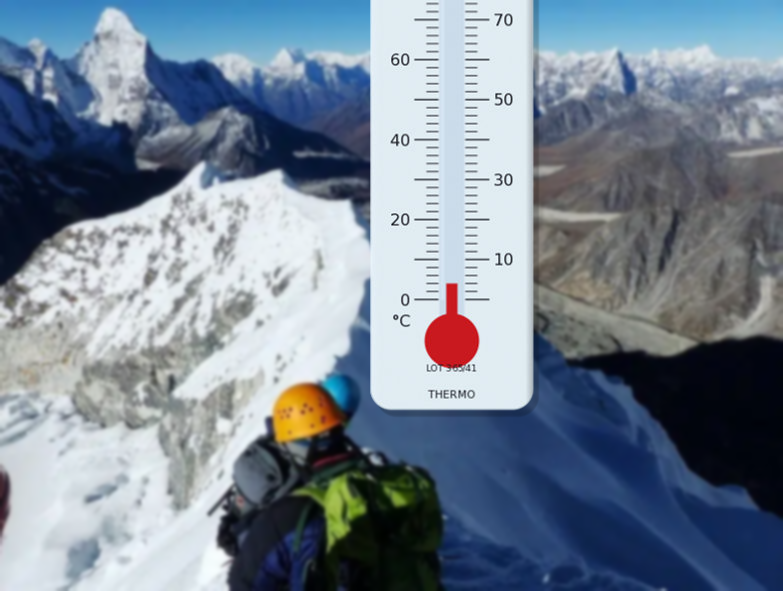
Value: 4°C
